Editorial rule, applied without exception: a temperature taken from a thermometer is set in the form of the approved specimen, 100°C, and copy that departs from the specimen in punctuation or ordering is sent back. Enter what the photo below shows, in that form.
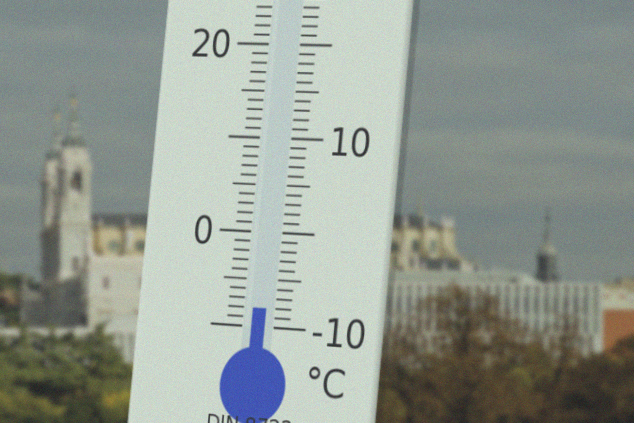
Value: -8°C
